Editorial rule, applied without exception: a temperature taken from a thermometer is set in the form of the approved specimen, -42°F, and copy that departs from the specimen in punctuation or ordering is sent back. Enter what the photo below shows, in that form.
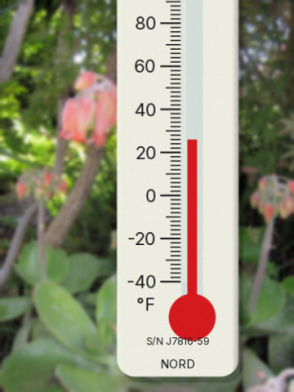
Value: 26°F
